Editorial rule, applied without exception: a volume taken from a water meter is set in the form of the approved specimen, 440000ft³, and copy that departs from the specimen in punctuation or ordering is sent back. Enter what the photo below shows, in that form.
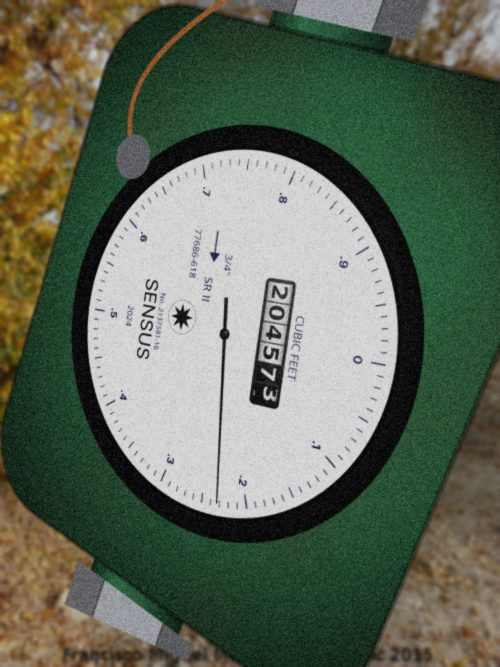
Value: 204573.23ft³
